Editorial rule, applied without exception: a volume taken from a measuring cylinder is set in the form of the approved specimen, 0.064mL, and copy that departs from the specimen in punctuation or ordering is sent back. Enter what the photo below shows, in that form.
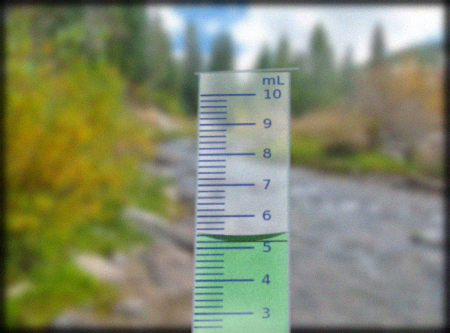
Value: 5.2mL
